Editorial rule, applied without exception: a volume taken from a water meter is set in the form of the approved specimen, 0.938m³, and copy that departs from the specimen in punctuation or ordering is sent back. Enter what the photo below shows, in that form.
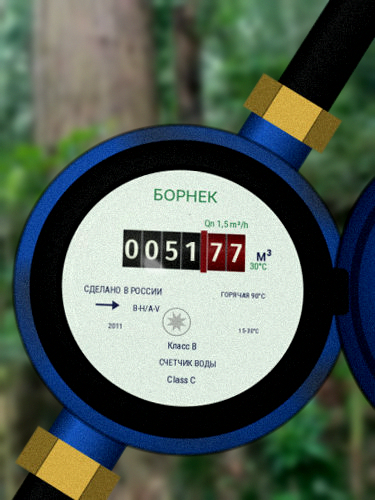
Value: 51.77m³
